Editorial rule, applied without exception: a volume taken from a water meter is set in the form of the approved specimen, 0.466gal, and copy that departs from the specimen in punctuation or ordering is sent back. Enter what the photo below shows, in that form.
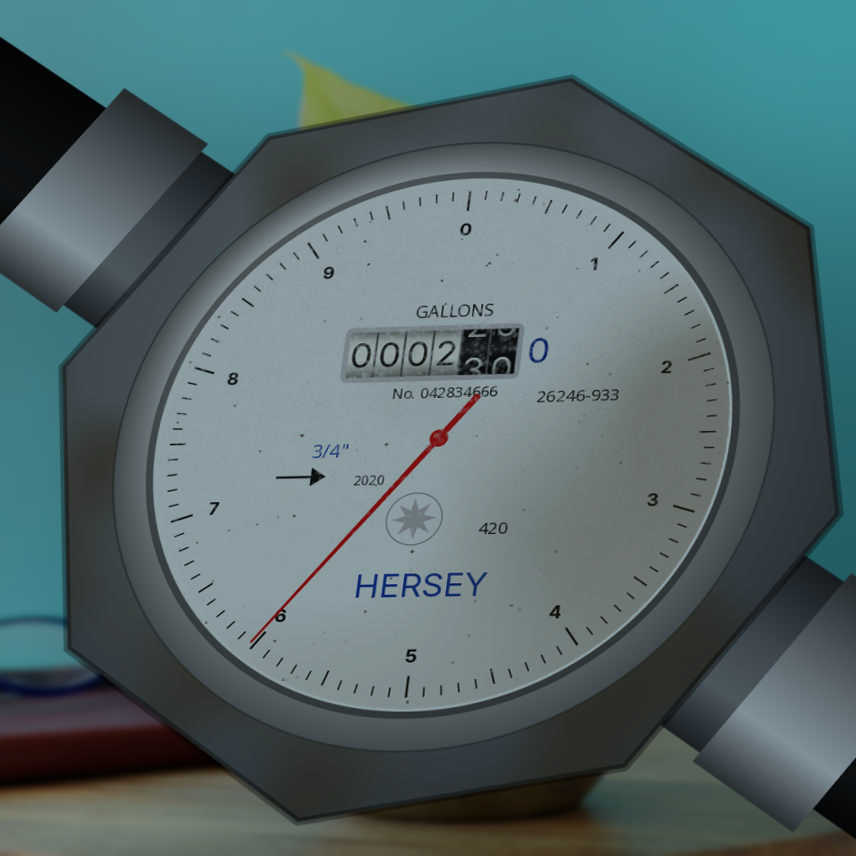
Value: 2296.0gal
